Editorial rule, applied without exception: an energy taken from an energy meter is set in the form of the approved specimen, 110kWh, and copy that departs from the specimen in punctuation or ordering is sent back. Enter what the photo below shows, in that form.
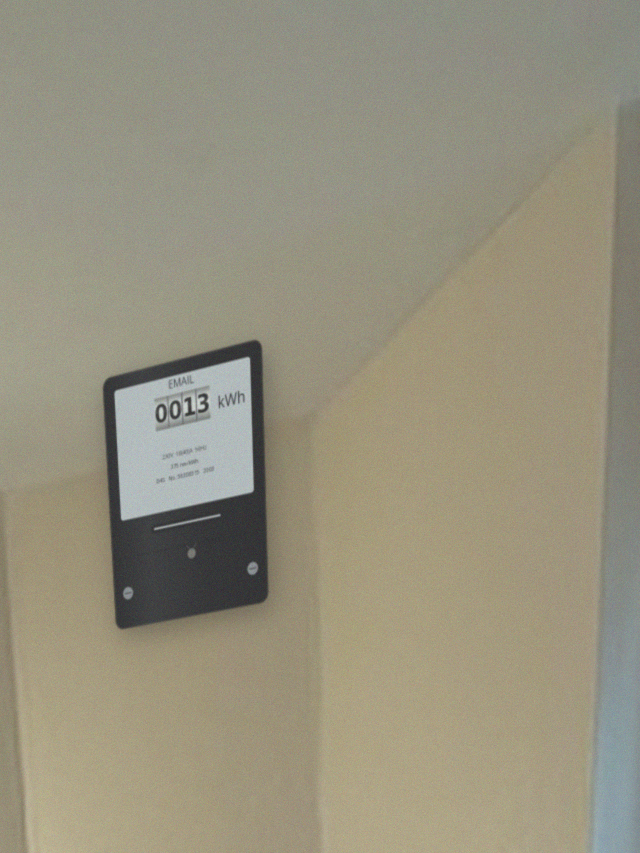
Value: 13kWh
